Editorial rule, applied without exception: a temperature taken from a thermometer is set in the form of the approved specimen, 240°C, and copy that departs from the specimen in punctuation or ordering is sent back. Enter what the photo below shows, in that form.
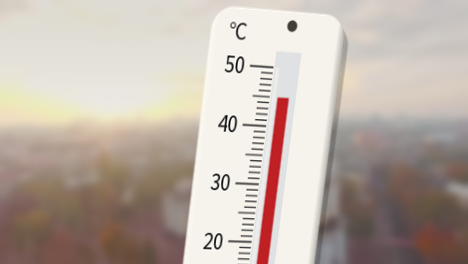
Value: 45°C
